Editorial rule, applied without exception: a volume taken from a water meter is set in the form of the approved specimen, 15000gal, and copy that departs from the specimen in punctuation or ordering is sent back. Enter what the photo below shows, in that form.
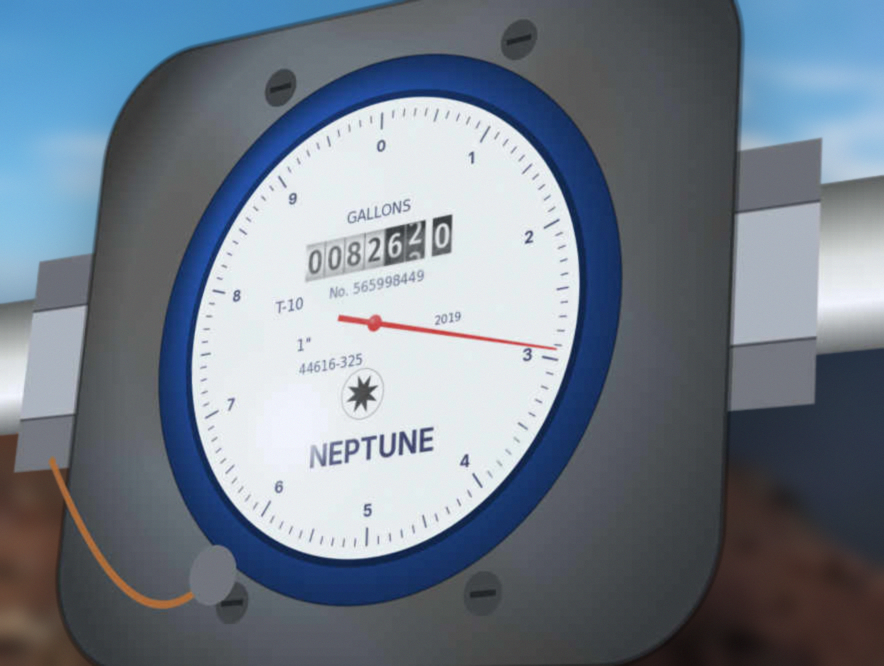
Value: 82622.9gal
